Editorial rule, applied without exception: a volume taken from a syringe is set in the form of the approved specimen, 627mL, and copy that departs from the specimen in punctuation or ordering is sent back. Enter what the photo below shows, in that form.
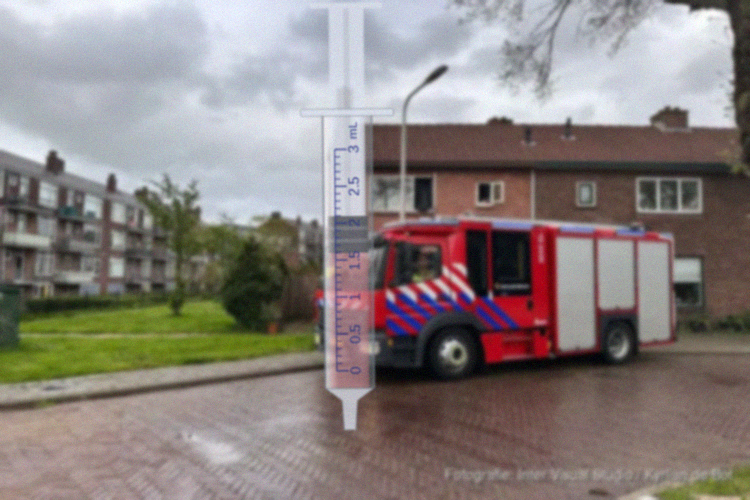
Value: 1.6mL
